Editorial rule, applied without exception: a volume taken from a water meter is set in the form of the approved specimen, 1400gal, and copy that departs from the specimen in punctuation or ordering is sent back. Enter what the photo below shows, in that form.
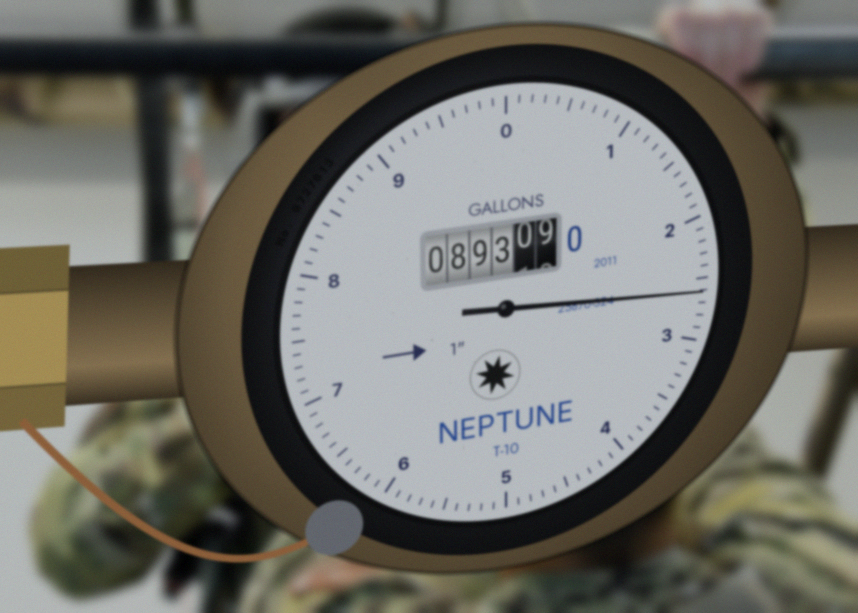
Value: 893092.6gal
